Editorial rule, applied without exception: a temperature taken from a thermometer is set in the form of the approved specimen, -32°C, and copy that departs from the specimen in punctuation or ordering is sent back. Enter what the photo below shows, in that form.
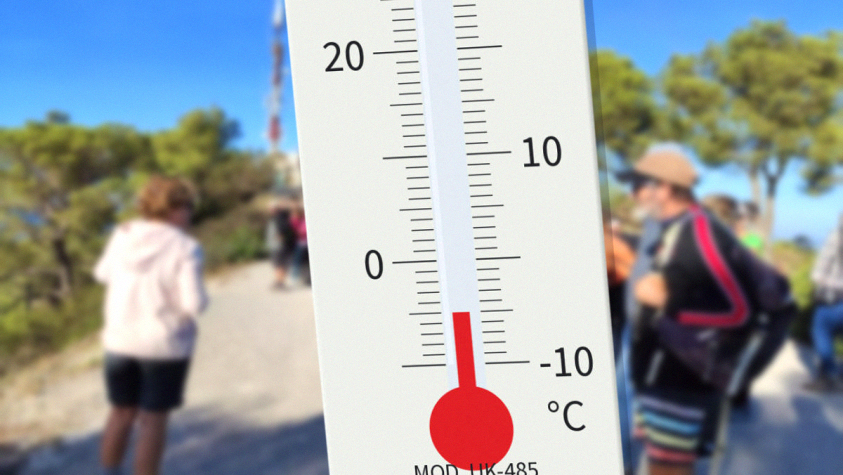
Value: -5°C
